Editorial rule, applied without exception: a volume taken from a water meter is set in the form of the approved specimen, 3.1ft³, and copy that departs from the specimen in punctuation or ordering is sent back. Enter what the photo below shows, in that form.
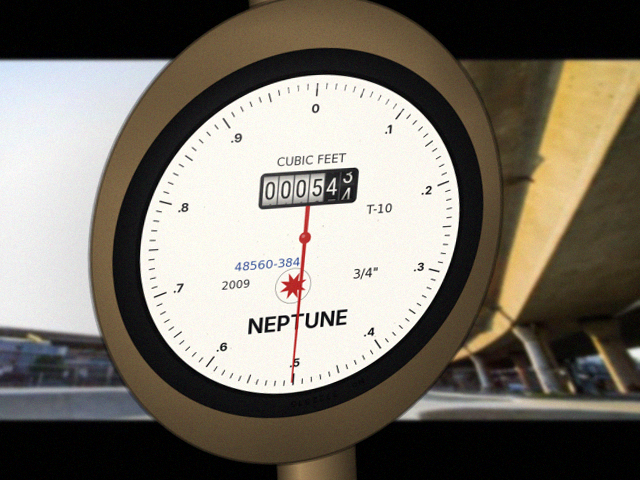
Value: 543.50ft³
